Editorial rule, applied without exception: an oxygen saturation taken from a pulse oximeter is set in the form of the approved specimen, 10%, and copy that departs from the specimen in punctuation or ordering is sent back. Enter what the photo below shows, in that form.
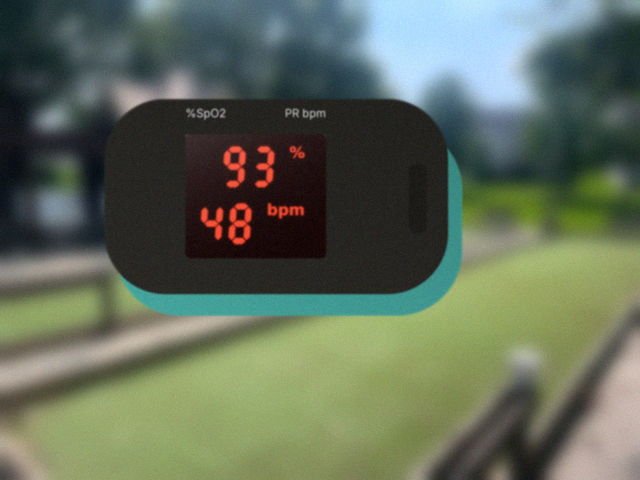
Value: 93%
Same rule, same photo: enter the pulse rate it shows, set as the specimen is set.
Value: 48bpm
